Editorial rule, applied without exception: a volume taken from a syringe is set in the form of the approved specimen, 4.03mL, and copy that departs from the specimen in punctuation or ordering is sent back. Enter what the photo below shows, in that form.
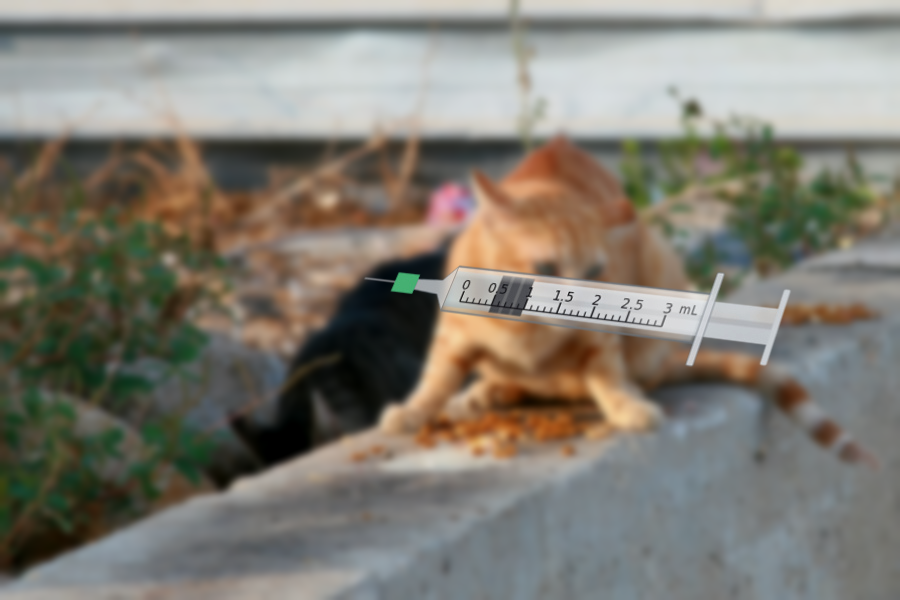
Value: 0.5mL
